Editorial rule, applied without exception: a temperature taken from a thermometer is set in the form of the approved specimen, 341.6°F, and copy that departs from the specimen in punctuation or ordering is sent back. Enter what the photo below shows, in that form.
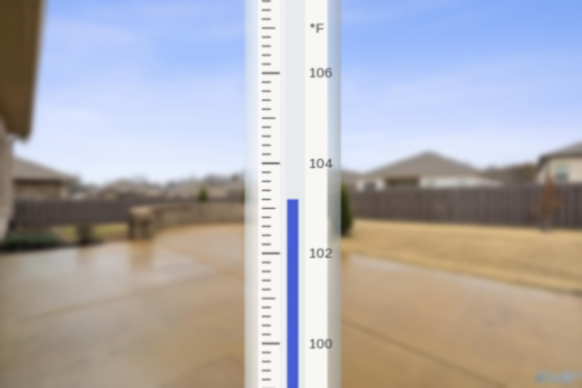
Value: 103.2°F
